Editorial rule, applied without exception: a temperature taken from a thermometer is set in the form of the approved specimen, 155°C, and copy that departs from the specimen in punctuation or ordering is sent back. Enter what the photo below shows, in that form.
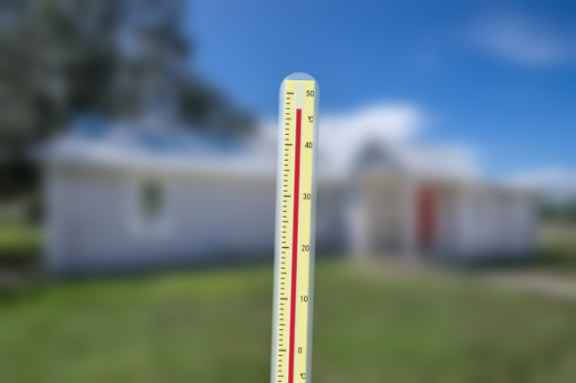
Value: 47°C
